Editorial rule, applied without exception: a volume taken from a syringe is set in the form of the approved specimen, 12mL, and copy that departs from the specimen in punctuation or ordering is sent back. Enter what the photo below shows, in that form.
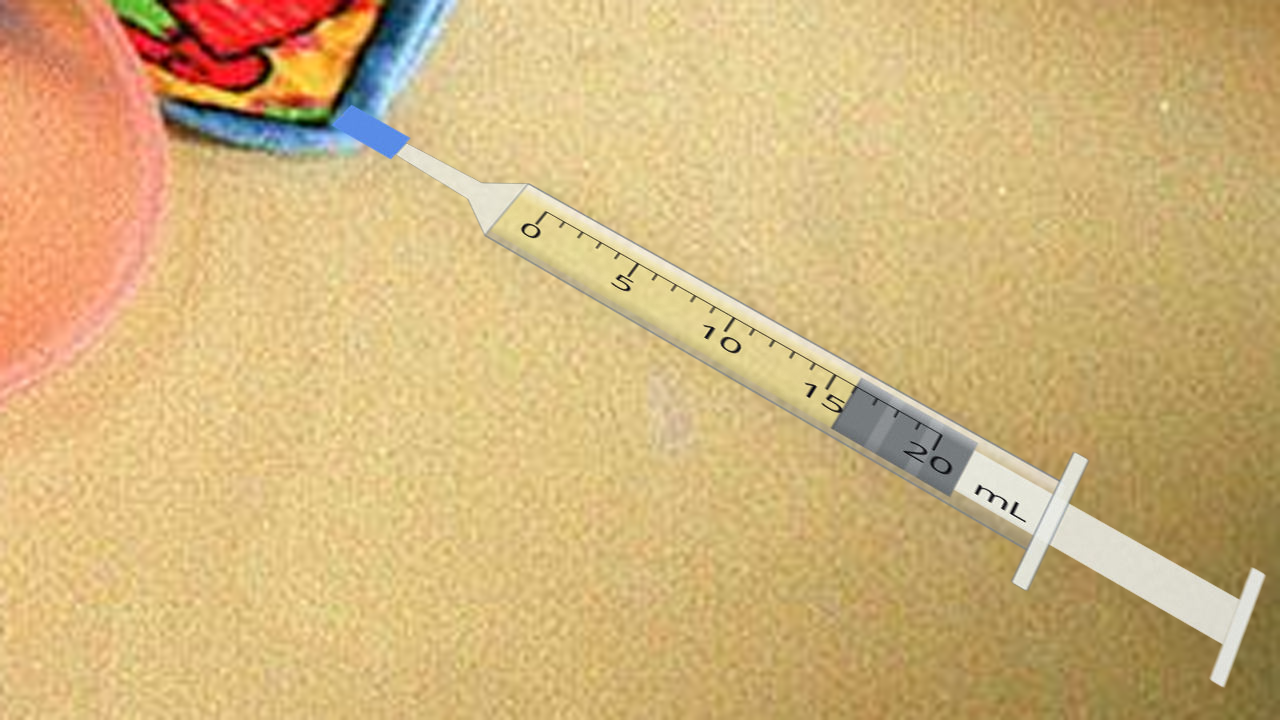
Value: 16mL
